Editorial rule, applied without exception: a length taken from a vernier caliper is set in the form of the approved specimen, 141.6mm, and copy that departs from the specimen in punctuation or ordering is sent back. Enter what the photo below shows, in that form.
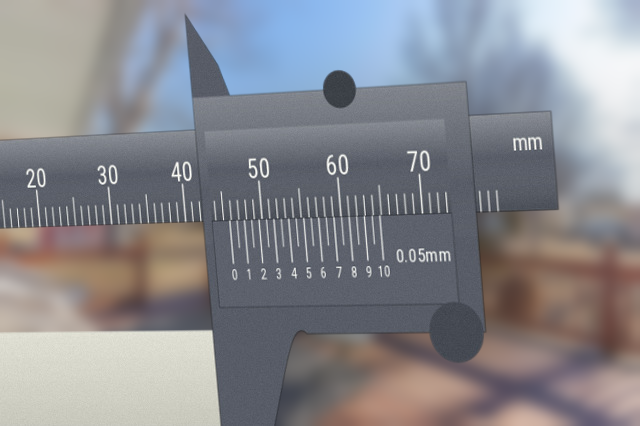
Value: 45.8mm
